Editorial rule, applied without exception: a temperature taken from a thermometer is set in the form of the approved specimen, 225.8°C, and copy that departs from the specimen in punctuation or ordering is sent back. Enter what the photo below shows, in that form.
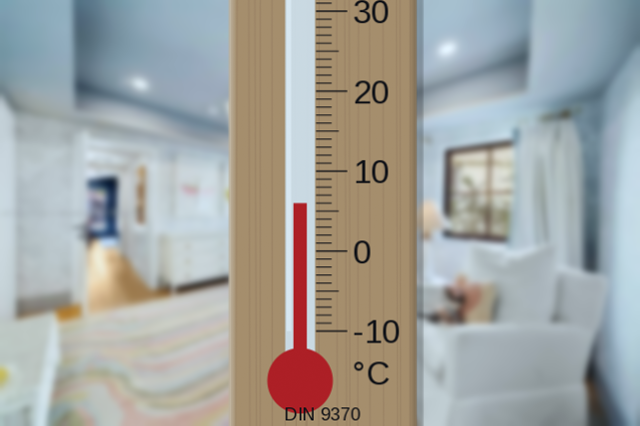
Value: 6°C
